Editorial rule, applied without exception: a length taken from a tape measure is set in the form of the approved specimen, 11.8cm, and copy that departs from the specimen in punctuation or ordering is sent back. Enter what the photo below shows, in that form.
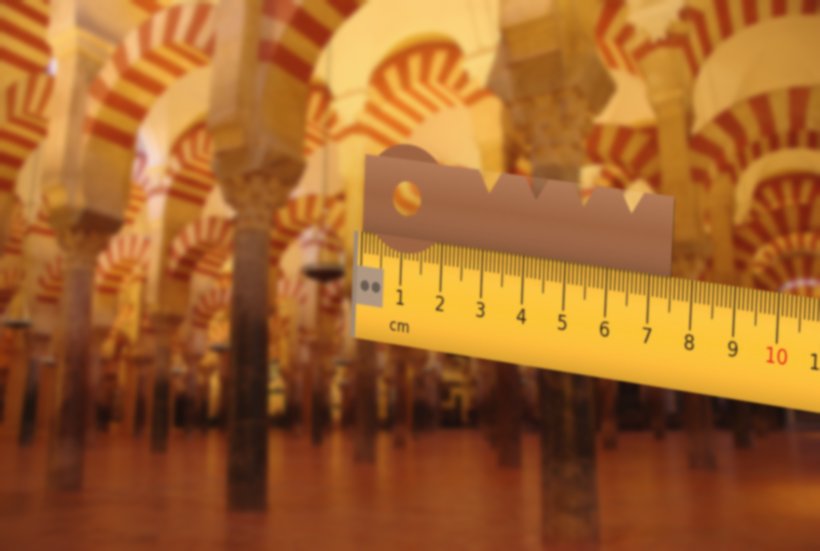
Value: 7.5cm
